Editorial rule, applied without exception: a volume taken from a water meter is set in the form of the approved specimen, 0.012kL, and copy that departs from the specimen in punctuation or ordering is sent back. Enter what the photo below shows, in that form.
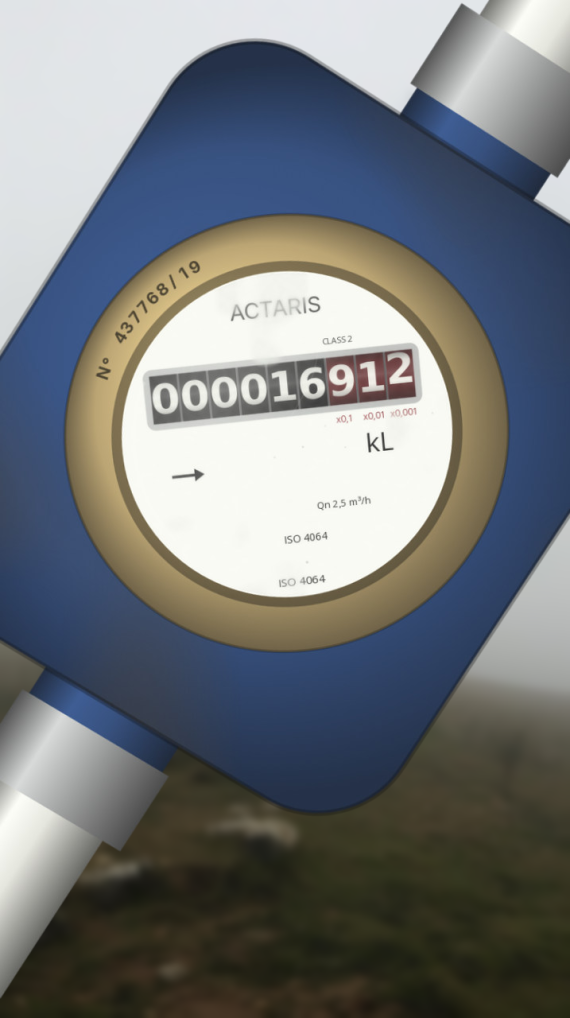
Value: 16.912kL
